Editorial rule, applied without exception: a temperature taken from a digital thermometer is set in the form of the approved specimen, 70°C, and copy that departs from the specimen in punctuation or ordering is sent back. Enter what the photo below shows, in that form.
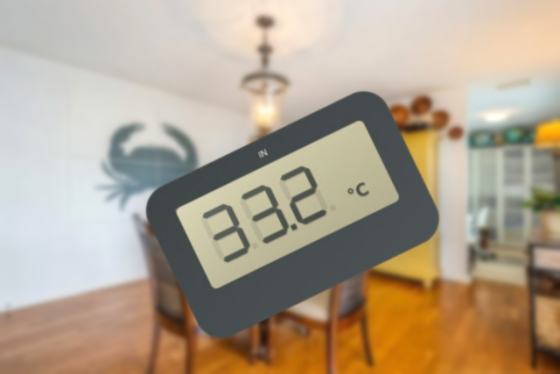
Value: 33.2°C
